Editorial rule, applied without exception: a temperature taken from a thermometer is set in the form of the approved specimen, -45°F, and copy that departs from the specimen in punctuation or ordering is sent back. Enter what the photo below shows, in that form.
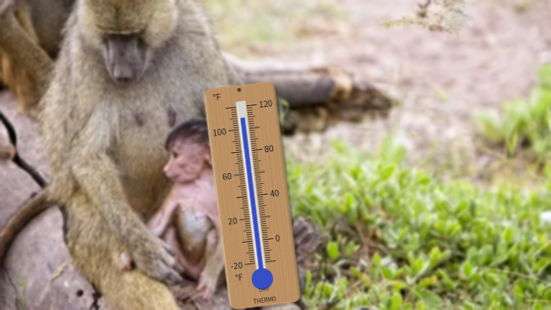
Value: 110°F
